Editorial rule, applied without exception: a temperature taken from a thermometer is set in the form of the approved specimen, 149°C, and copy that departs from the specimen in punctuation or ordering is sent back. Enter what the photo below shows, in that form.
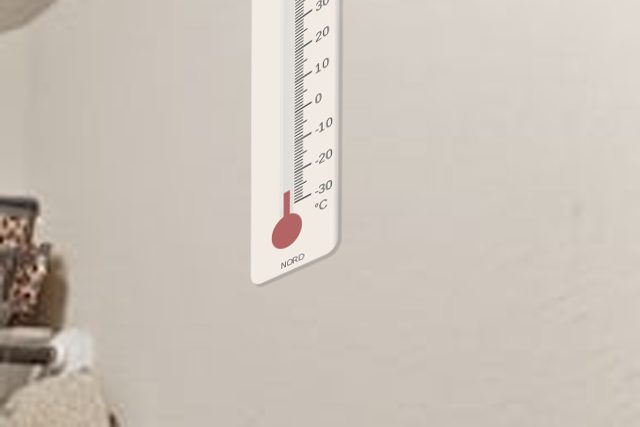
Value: -25°C
